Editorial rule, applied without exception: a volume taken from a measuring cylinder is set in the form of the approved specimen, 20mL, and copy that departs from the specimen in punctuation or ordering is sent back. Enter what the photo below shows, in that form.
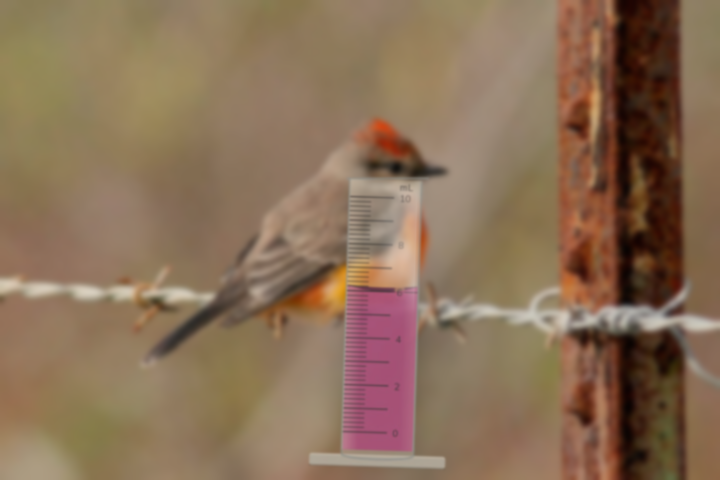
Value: 6mL
